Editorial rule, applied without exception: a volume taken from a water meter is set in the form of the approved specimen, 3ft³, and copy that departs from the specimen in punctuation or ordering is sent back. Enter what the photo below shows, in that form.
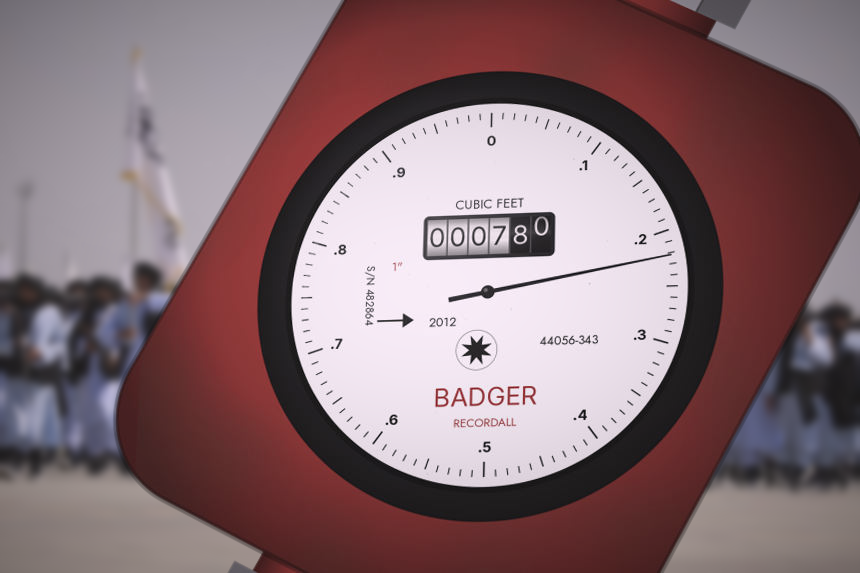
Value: 780.22ft³
